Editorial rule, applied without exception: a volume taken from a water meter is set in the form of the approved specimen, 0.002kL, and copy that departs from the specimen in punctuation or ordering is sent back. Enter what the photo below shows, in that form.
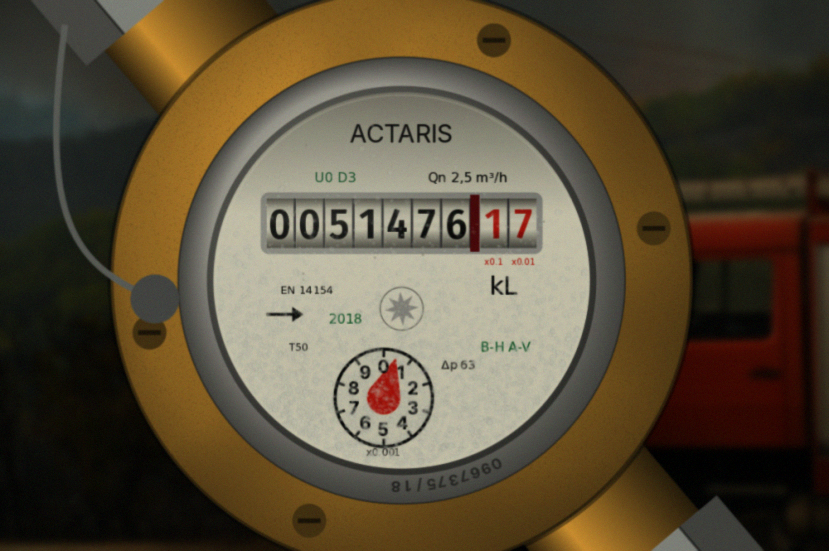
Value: 51476.170kL
